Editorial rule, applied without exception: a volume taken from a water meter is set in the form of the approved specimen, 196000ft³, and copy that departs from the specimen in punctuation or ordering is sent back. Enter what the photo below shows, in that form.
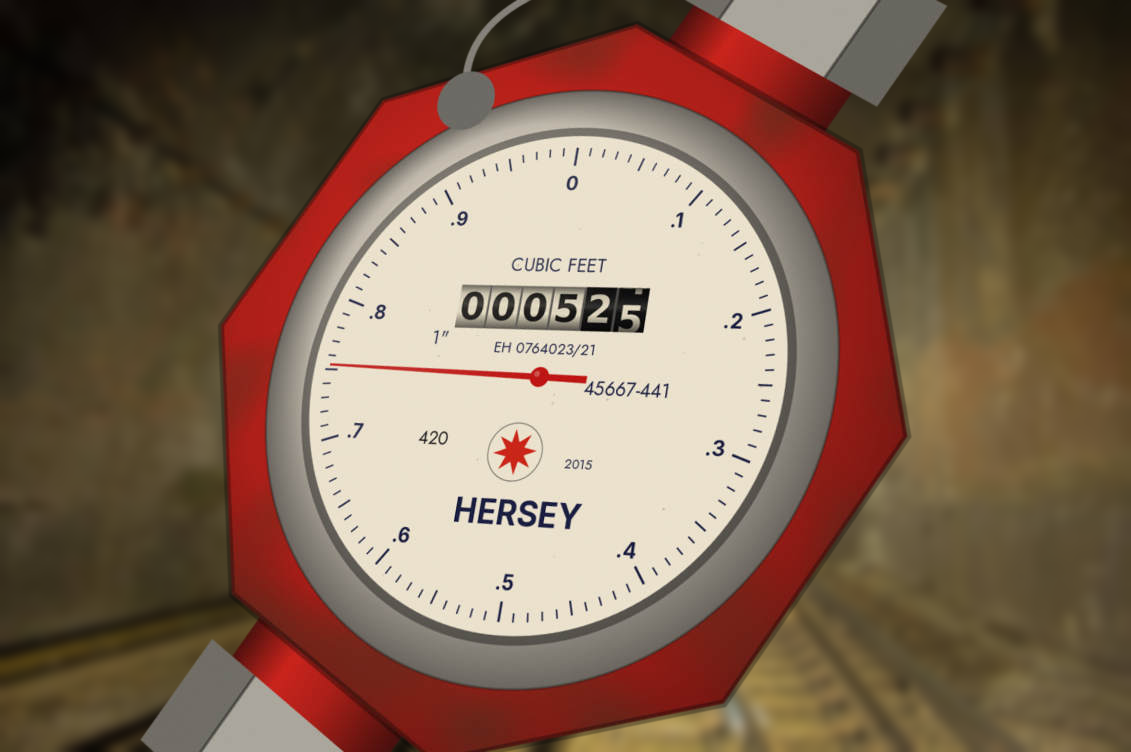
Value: 524.75ft³
